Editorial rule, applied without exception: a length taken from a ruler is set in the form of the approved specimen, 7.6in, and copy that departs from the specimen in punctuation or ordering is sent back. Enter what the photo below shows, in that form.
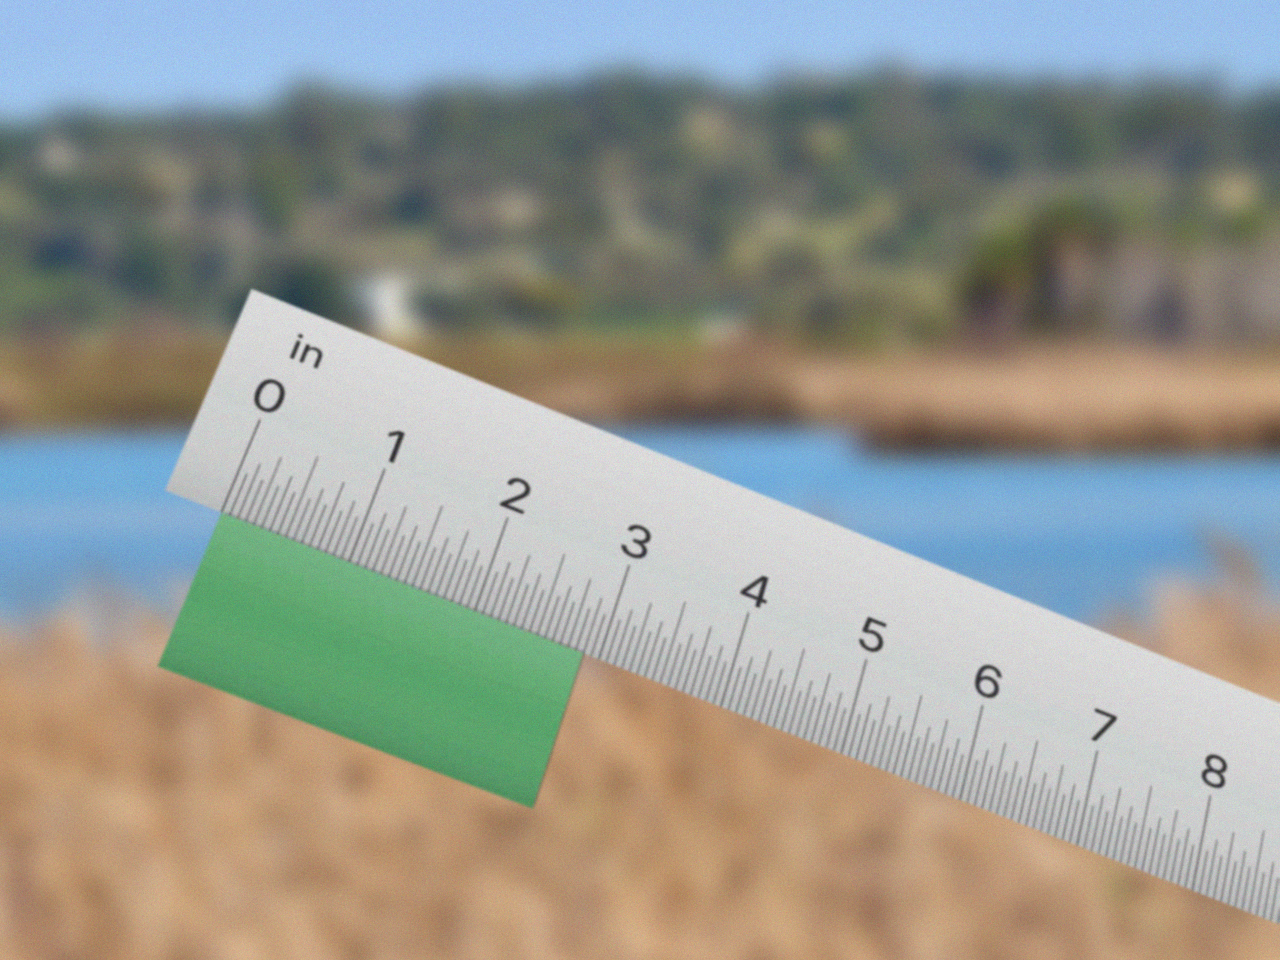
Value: 2.875in
